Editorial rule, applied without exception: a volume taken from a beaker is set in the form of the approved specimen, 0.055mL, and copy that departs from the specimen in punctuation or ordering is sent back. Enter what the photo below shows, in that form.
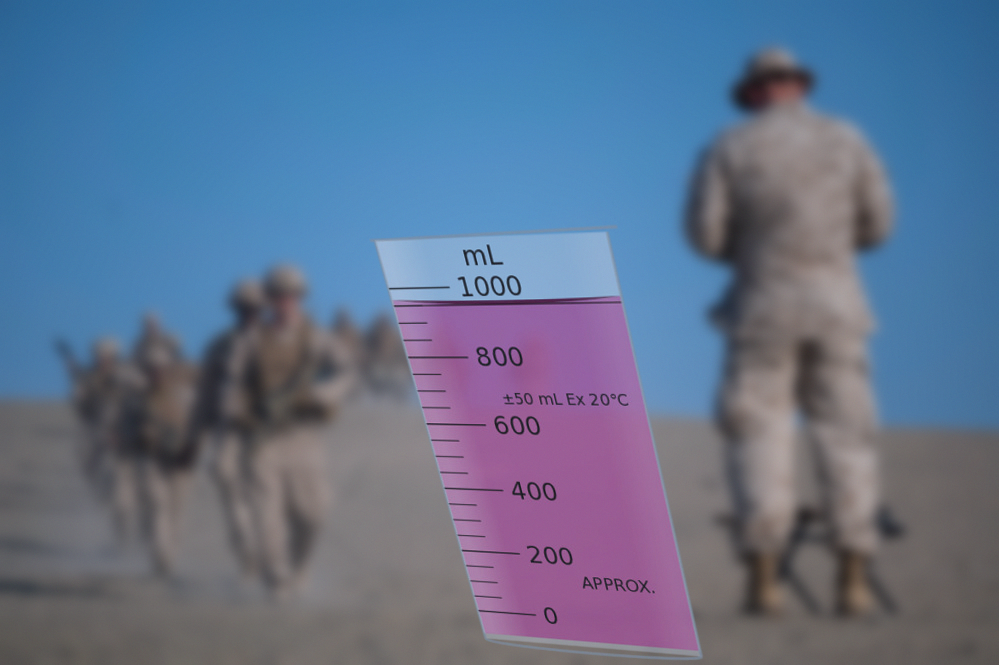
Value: 950mL
